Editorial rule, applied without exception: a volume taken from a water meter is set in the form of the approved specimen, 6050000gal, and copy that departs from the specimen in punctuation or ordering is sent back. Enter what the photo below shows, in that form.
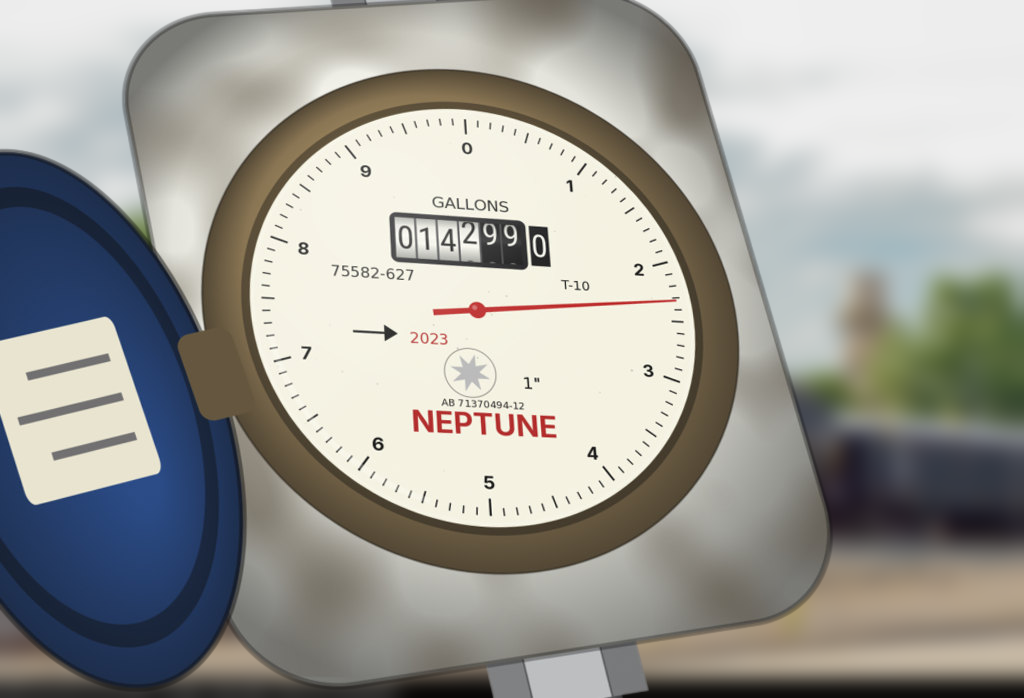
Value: 142992.3gal
